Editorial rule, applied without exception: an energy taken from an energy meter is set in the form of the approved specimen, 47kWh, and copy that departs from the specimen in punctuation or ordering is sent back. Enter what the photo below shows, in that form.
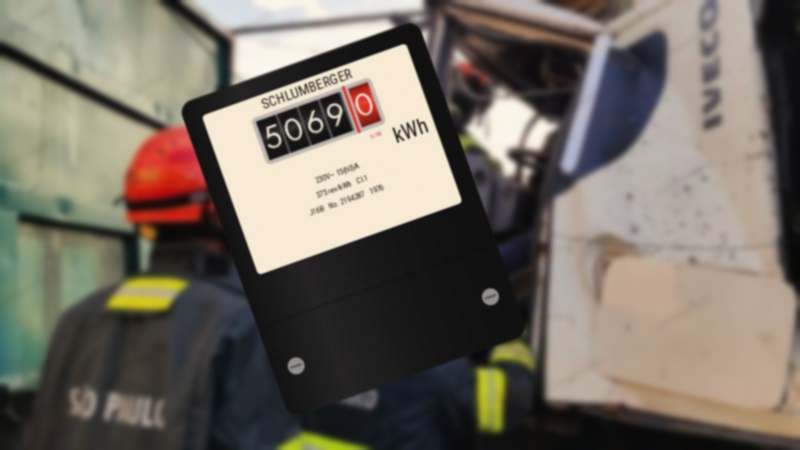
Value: 5069.0kWh
